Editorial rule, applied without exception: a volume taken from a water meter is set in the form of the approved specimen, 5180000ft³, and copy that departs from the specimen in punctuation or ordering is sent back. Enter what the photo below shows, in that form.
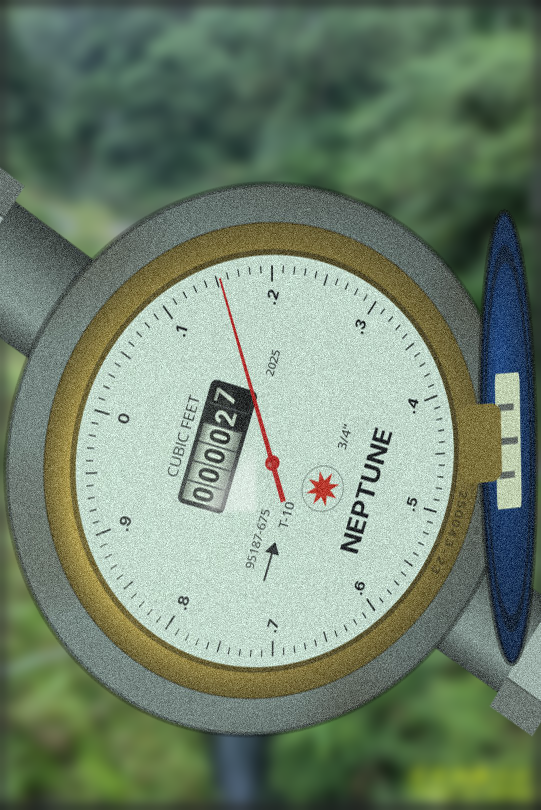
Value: 27.15ft³
